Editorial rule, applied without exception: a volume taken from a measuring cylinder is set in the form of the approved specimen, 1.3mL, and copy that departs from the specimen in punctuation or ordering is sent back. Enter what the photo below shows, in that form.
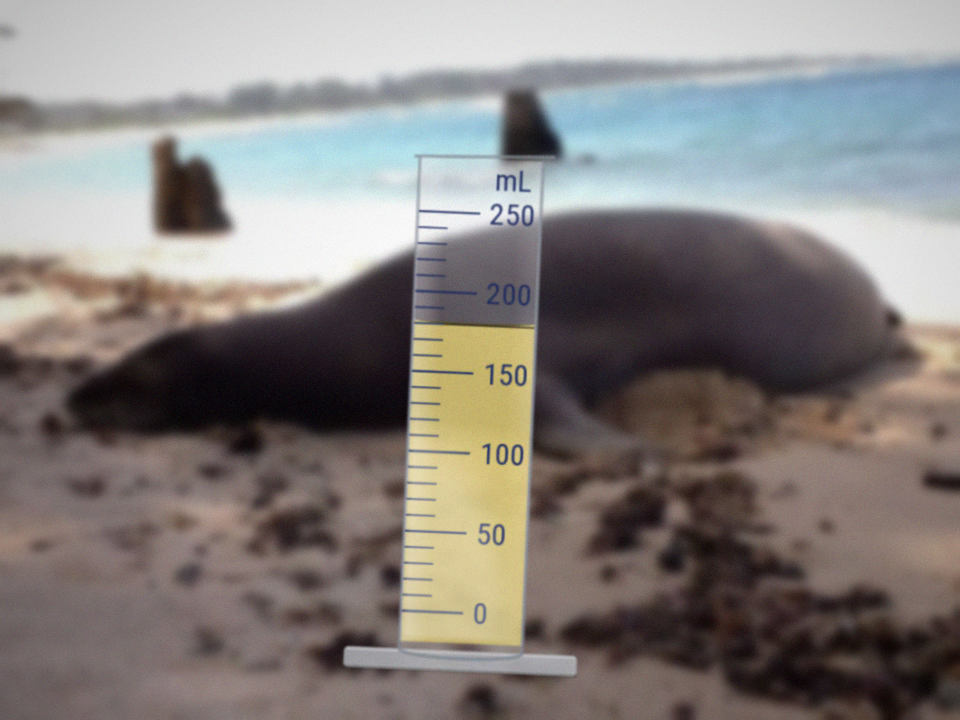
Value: 180mL
